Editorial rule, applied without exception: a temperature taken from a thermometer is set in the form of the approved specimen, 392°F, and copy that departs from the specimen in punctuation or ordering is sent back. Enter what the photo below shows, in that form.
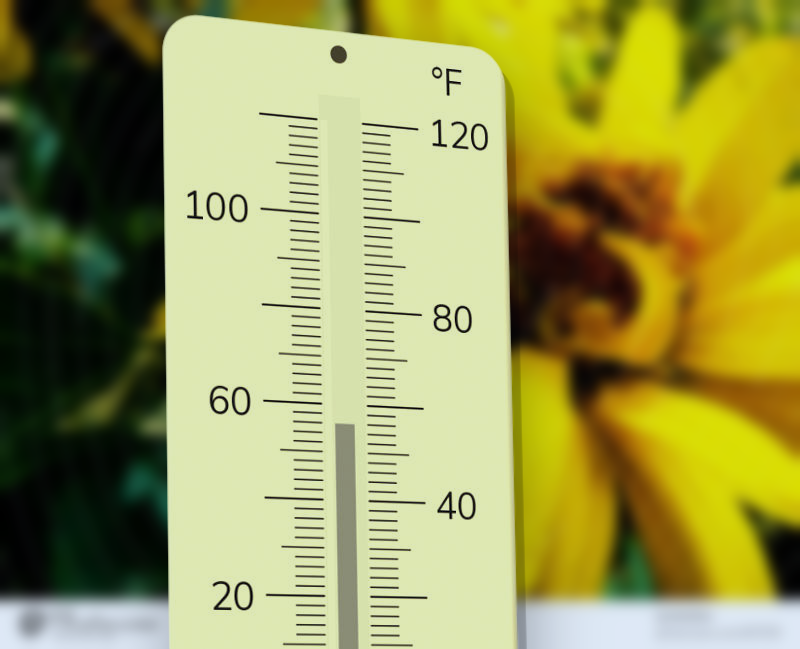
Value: 56°F
